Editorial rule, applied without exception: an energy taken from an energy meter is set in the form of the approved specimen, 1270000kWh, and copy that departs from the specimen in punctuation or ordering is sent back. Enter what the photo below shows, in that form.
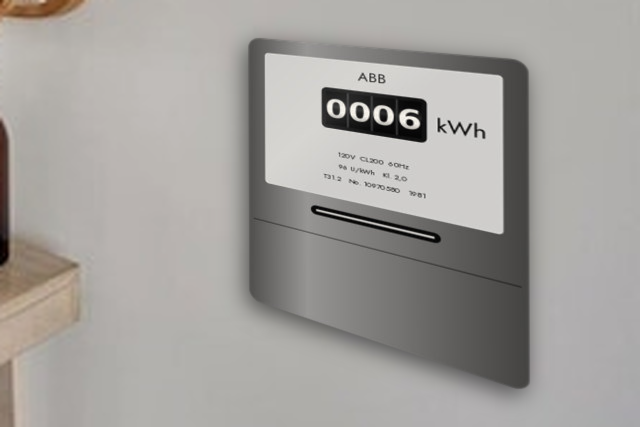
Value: 6kWh
